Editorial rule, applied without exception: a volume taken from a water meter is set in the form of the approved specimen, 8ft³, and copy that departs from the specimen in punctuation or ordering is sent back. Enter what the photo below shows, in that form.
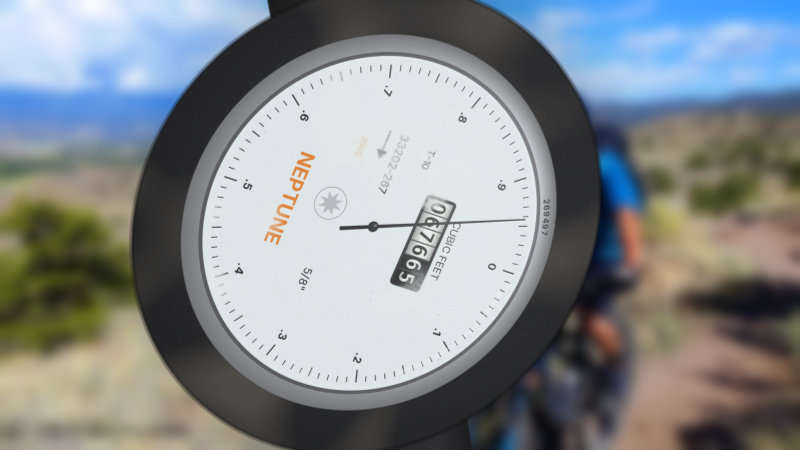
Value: 67664.94ft³
